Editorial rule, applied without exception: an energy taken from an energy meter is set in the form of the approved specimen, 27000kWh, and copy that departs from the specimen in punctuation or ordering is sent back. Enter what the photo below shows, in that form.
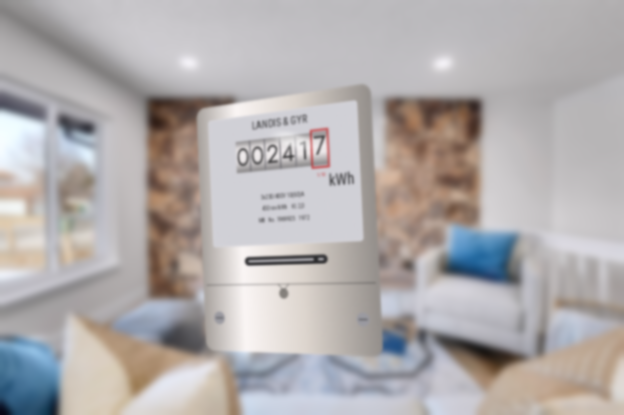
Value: 241.7kWh
